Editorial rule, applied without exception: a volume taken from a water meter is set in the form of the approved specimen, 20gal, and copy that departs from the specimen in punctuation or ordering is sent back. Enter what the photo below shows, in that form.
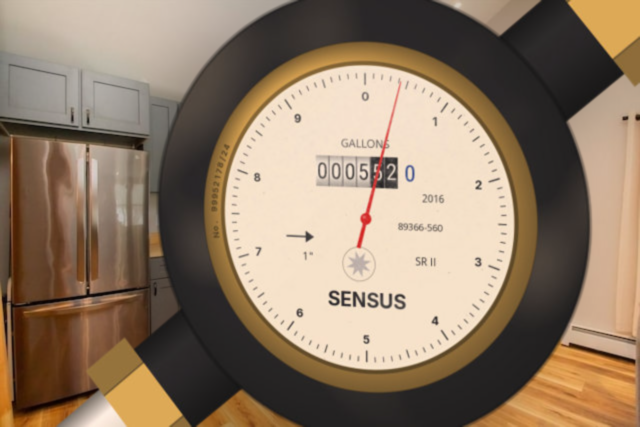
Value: 5520.4gal
